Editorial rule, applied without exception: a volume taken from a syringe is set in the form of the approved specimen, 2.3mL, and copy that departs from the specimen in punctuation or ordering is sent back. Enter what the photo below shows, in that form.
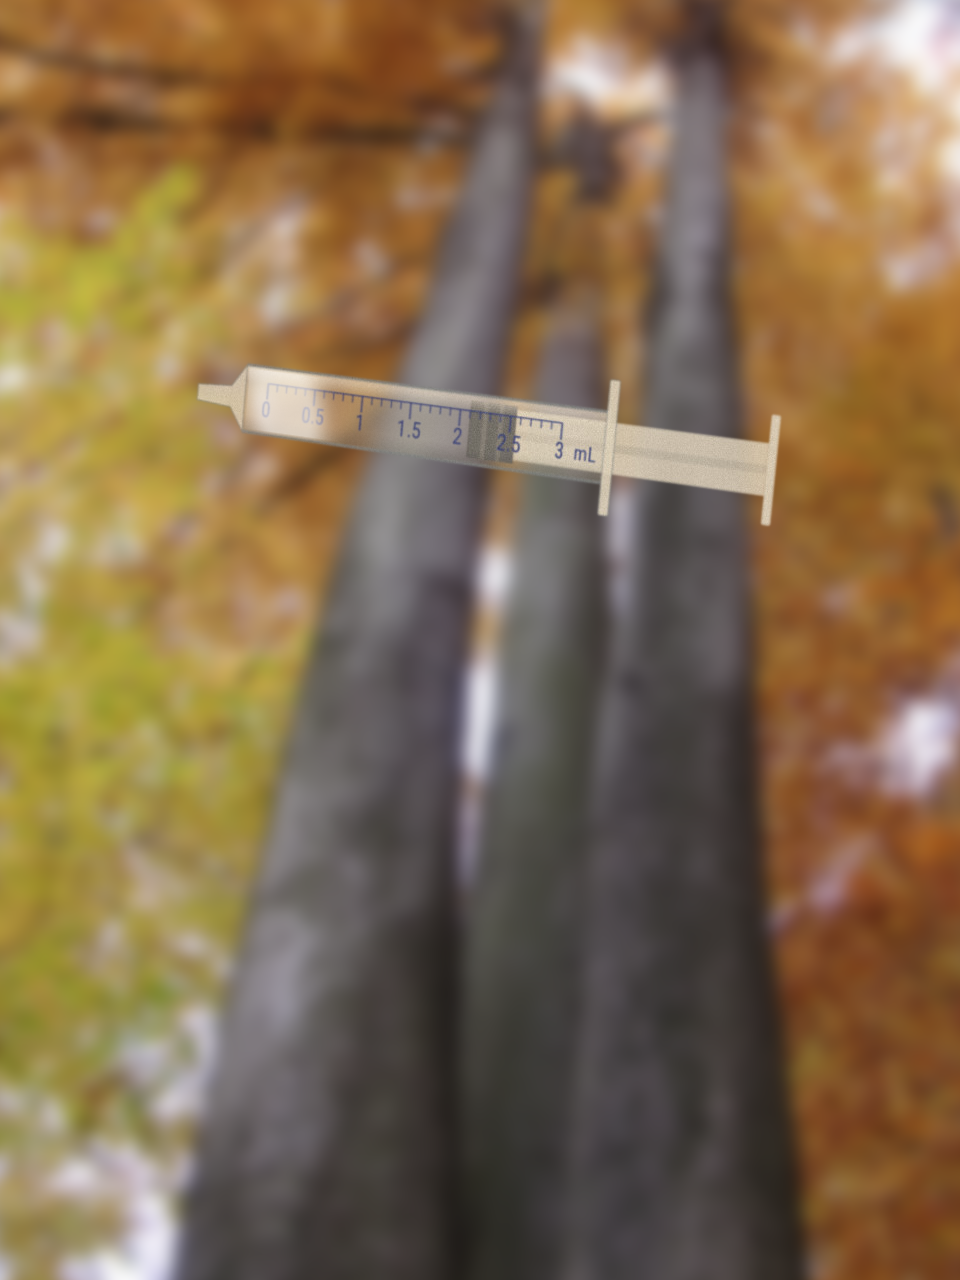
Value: 2.1mL
